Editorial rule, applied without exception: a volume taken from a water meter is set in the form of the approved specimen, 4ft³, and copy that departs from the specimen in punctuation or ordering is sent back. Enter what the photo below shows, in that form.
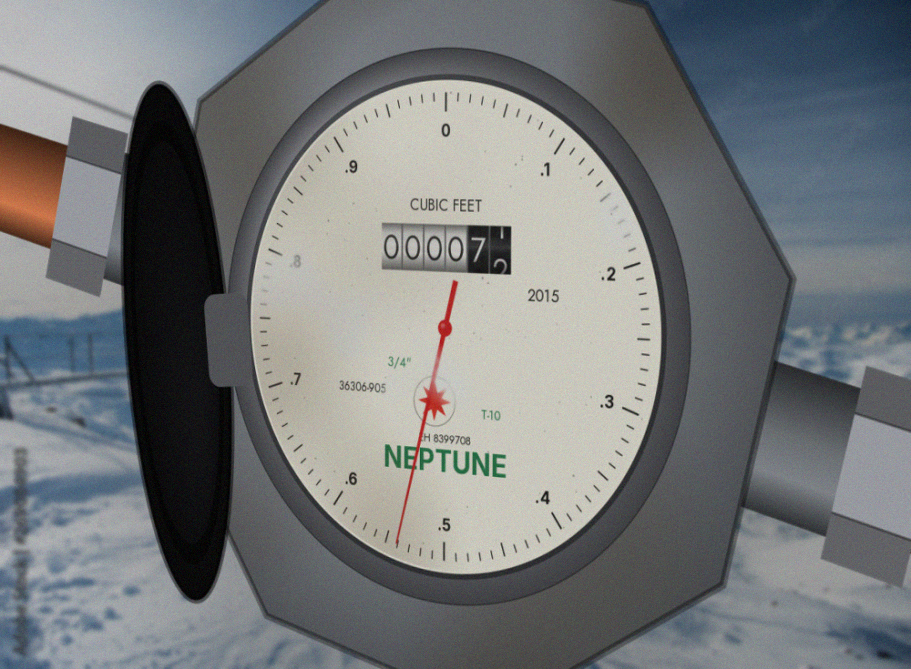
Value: 71.54ft³
